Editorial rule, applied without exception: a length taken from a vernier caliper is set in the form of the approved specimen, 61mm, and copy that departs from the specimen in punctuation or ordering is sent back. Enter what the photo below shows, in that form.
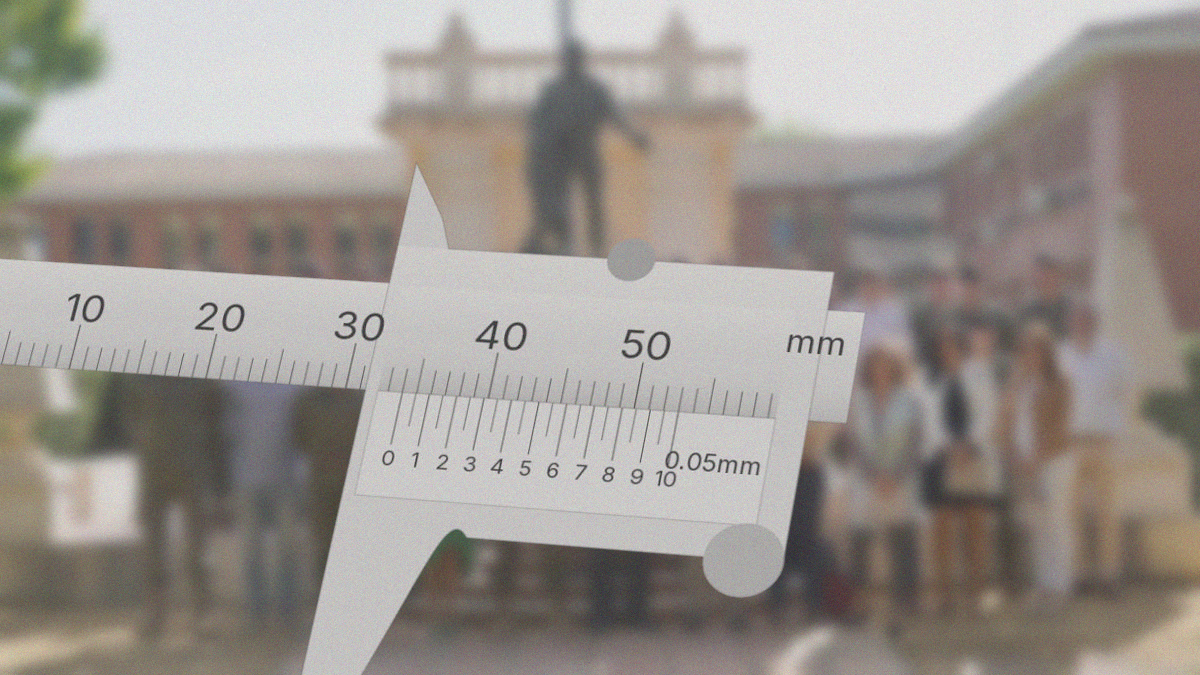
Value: 34.0mm
